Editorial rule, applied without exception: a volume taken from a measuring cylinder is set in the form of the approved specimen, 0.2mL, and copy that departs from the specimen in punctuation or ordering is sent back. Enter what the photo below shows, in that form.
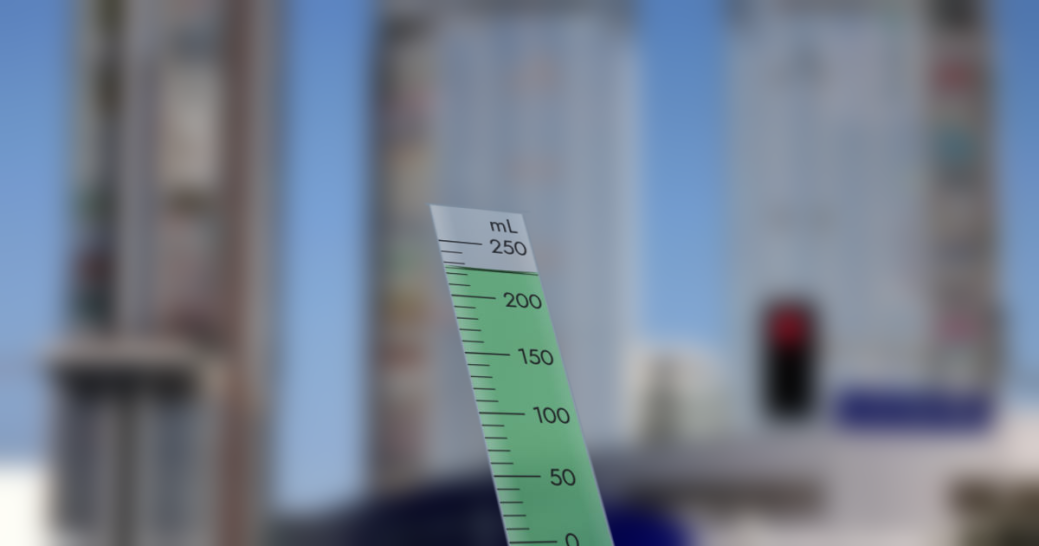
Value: 225mL
